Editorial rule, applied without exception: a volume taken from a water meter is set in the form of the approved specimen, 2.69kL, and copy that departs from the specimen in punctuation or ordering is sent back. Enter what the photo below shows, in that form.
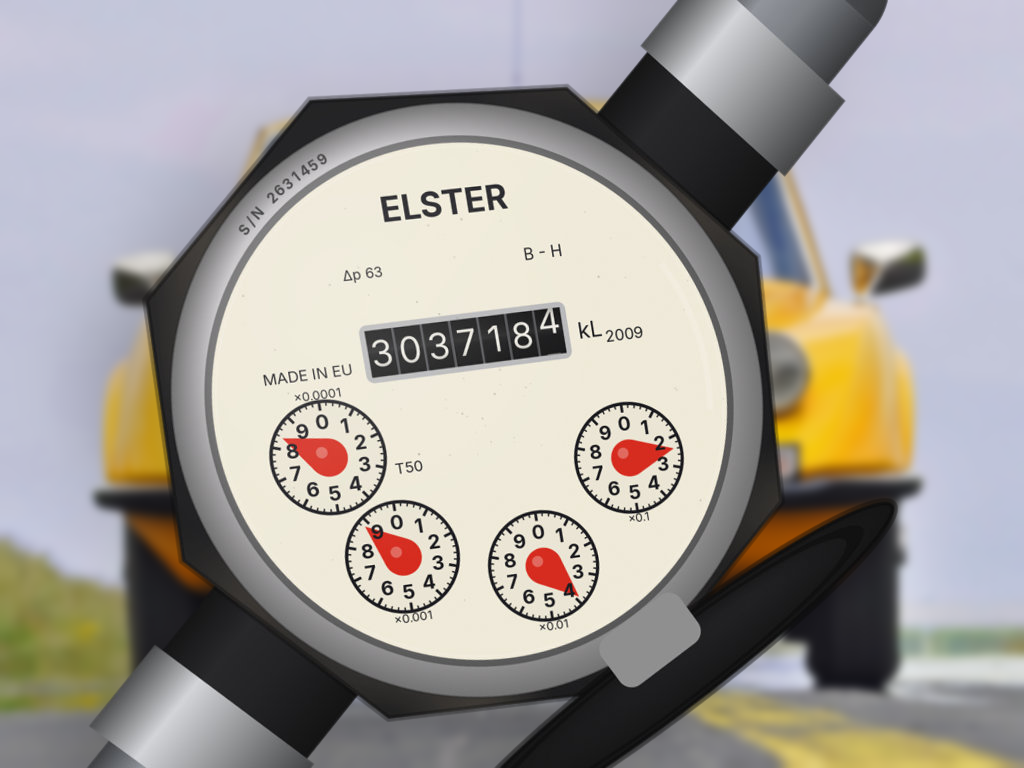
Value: 3037184.2388kL
